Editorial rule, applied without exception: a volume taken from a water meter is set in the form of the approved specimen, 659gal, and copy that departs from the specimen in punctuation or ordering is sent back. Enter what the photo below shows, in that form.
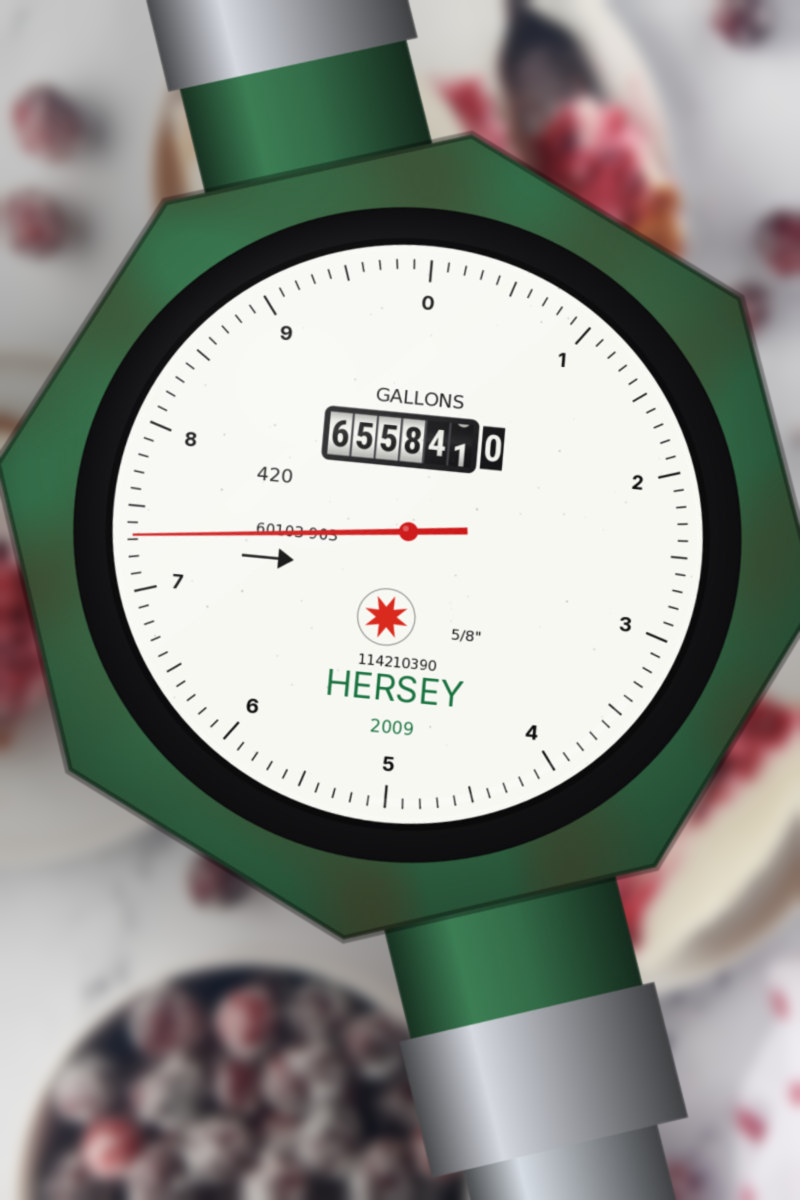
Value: 6558407.3gal
